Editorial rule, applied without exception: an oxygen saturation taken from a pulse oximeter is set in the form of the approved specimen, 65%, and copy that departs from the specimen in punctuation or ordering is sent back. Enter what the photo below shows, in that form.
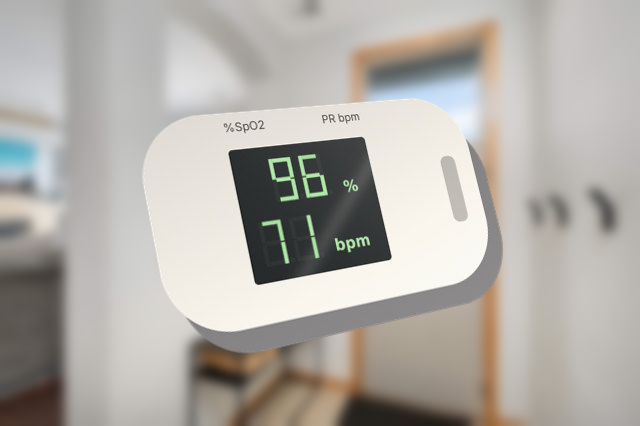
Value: 96%
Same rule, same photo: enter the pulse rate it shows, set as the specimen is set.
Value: 71bpm
